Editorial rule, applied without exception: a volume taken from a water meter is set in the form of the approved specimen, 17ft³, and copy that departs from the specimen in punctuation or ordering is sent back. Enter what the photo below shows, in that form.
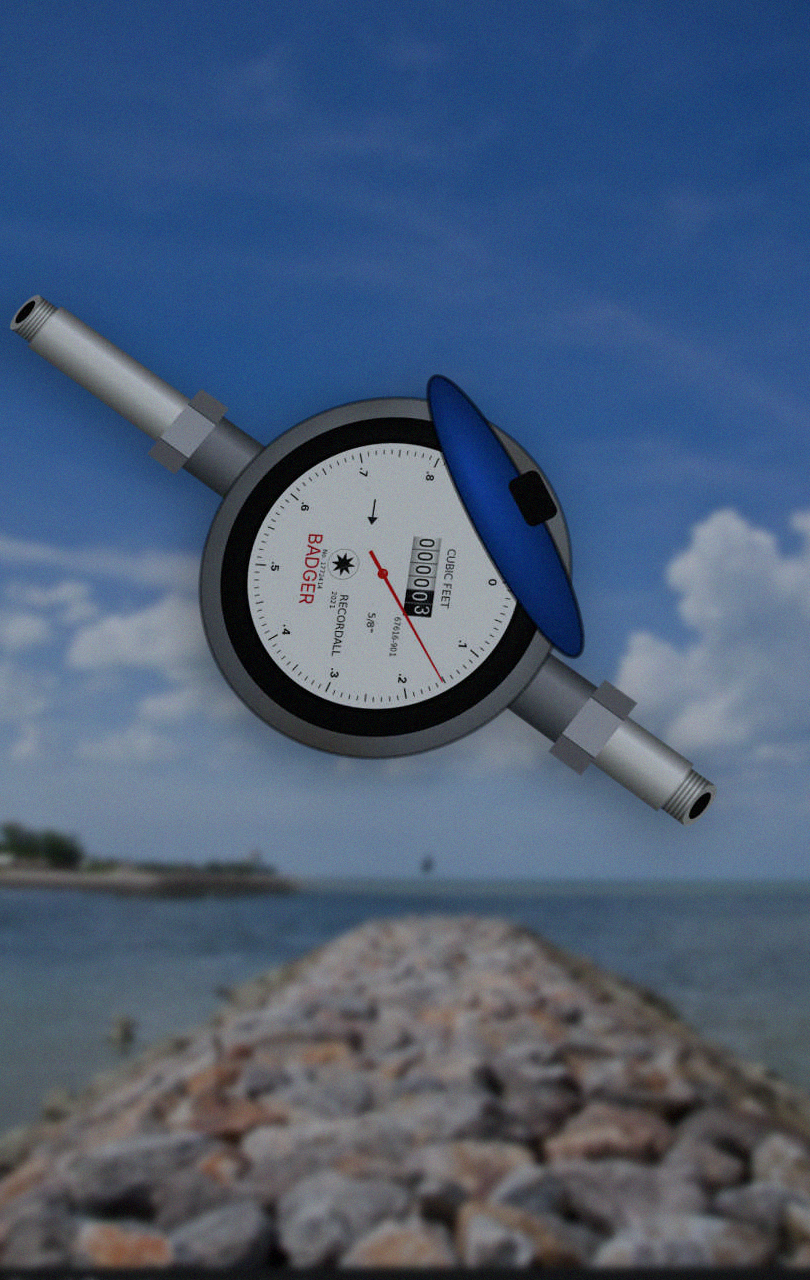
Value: 3.15ft³
